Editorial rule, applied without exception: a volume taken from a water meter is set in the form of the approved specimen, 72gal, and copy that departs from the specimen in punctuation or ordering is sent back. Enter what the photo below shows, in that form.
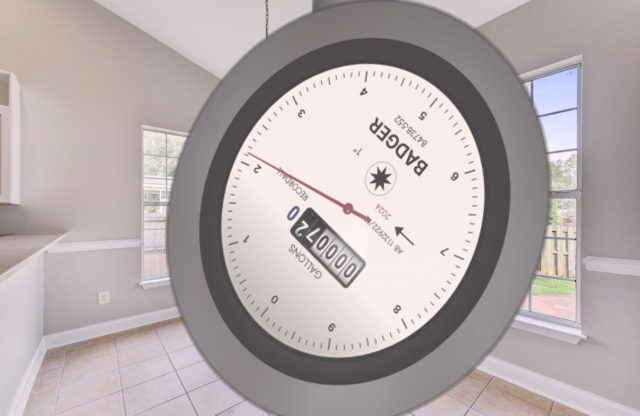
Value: 722.1gal
